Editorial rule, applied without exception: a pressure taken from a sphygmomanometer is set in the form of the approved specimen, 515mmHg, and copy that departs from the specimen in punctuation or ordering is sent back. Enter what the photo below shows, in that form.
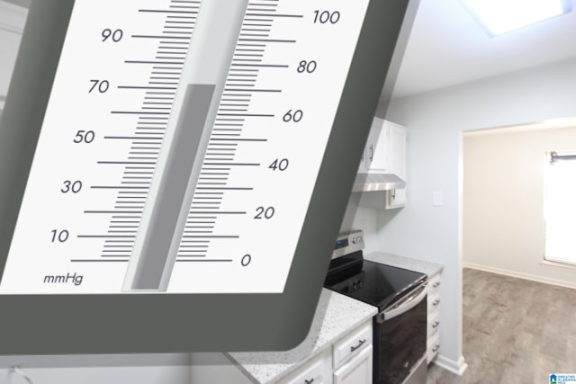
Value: 72mmHg
